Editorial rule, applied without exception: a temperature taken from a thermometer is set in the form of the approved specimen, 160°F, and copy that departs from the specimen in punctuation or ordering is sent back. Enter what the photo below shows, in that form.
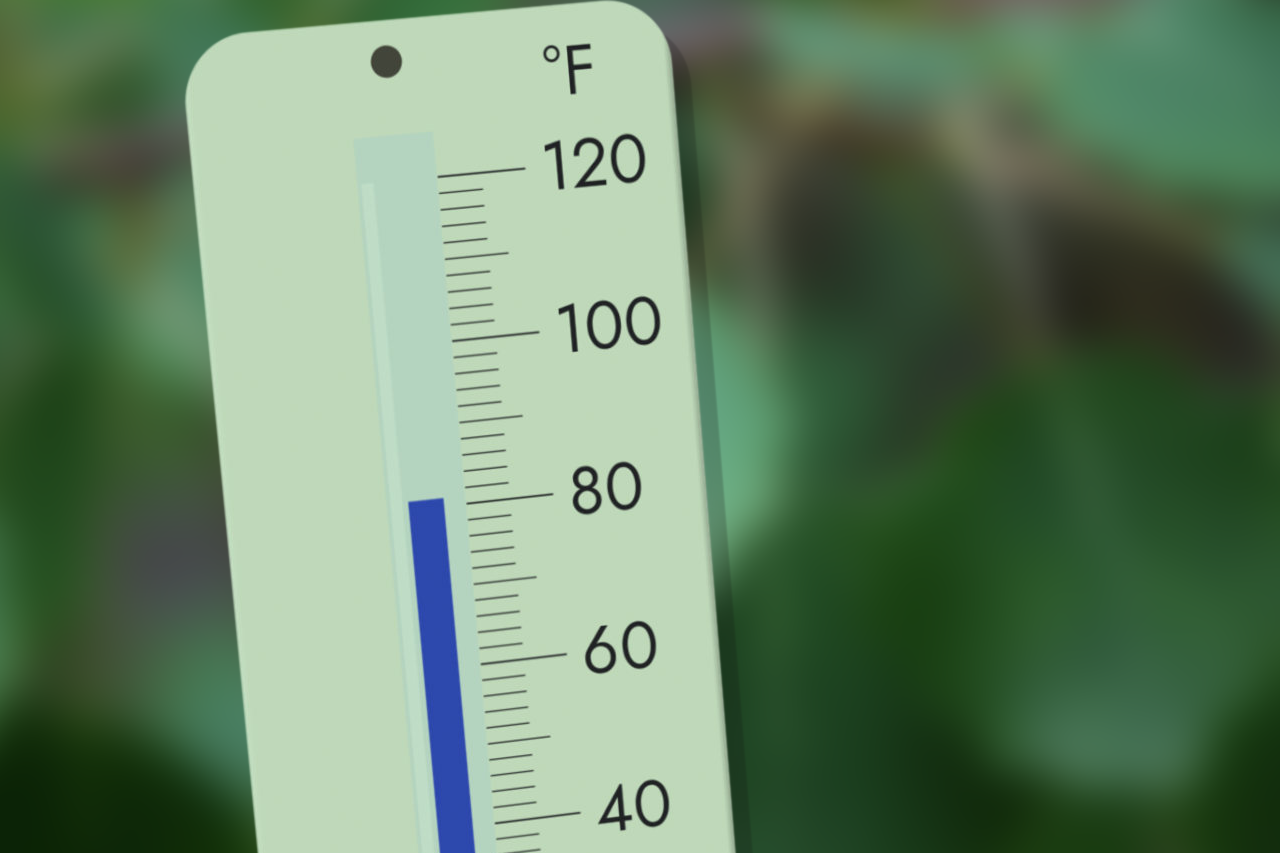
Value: 81°F
